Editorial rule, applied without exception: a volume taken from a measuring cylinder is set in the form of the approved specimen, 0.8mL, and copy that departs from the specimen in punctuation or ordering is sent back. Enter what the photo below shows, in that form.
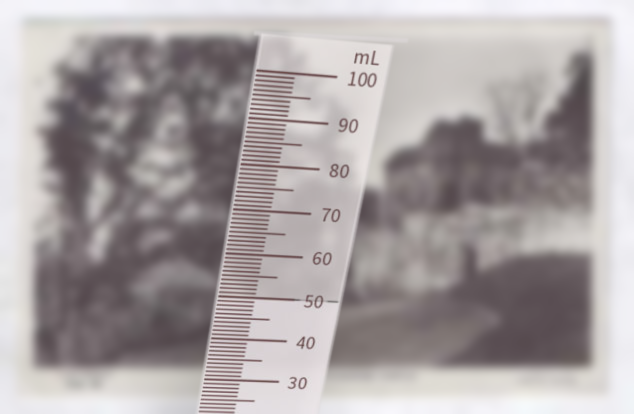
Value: 50mL
